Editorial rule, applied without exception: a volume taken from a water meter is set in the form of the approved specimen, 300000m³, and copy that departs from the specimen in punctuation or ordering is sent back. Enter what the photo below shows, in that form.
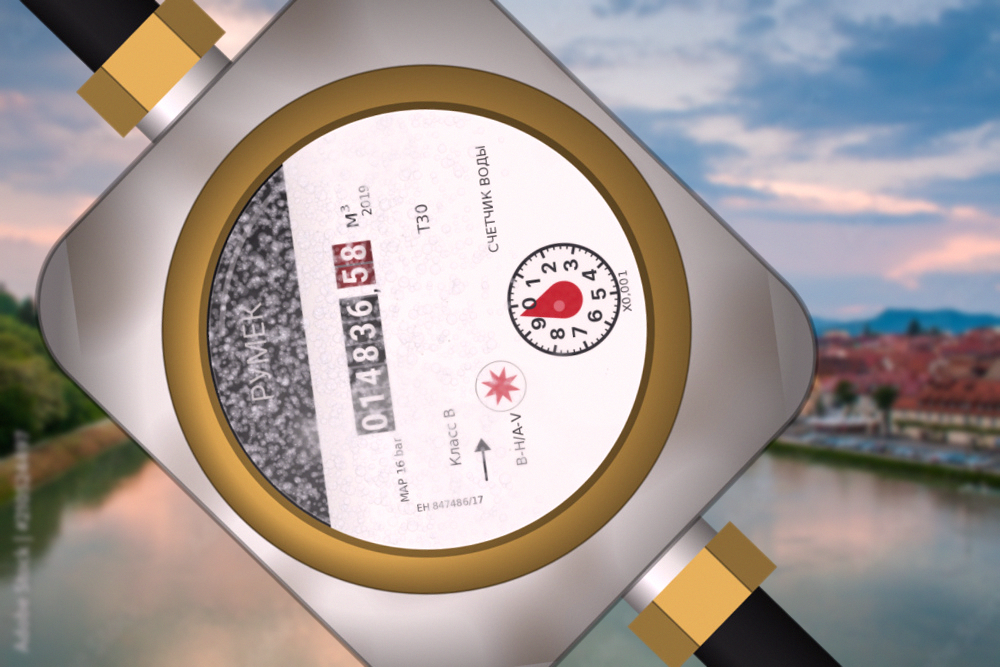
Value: 14836.579m³
